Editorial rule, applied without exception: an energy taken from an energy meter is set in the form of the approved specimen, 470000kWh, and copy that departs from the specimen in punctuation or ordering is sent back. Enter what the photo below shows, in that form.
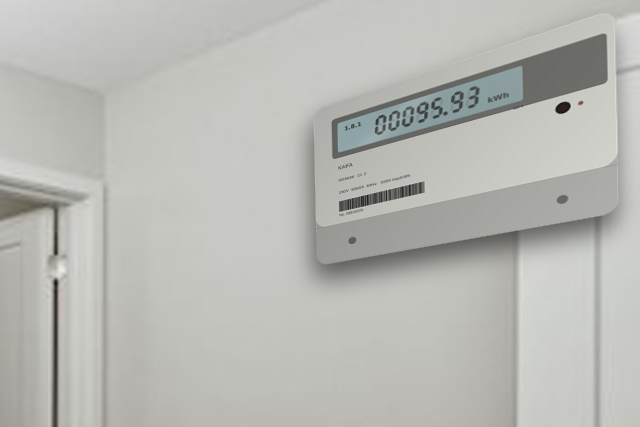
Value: 95.93kWh
